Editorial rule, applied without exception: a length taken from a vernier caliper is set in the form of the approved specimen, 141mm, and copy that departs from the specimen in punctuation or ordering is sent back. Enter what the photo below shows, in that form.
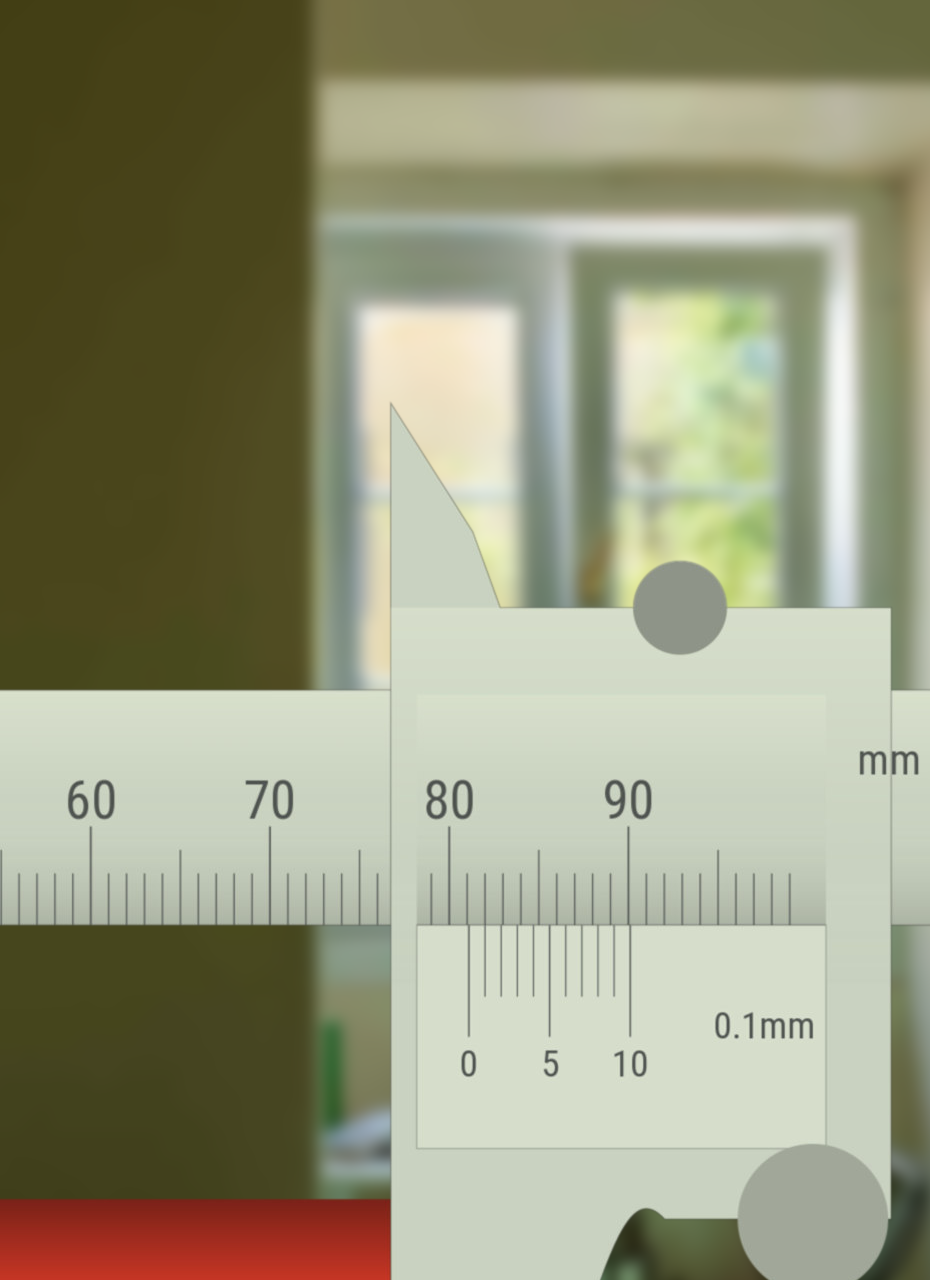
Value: 81.1mm
